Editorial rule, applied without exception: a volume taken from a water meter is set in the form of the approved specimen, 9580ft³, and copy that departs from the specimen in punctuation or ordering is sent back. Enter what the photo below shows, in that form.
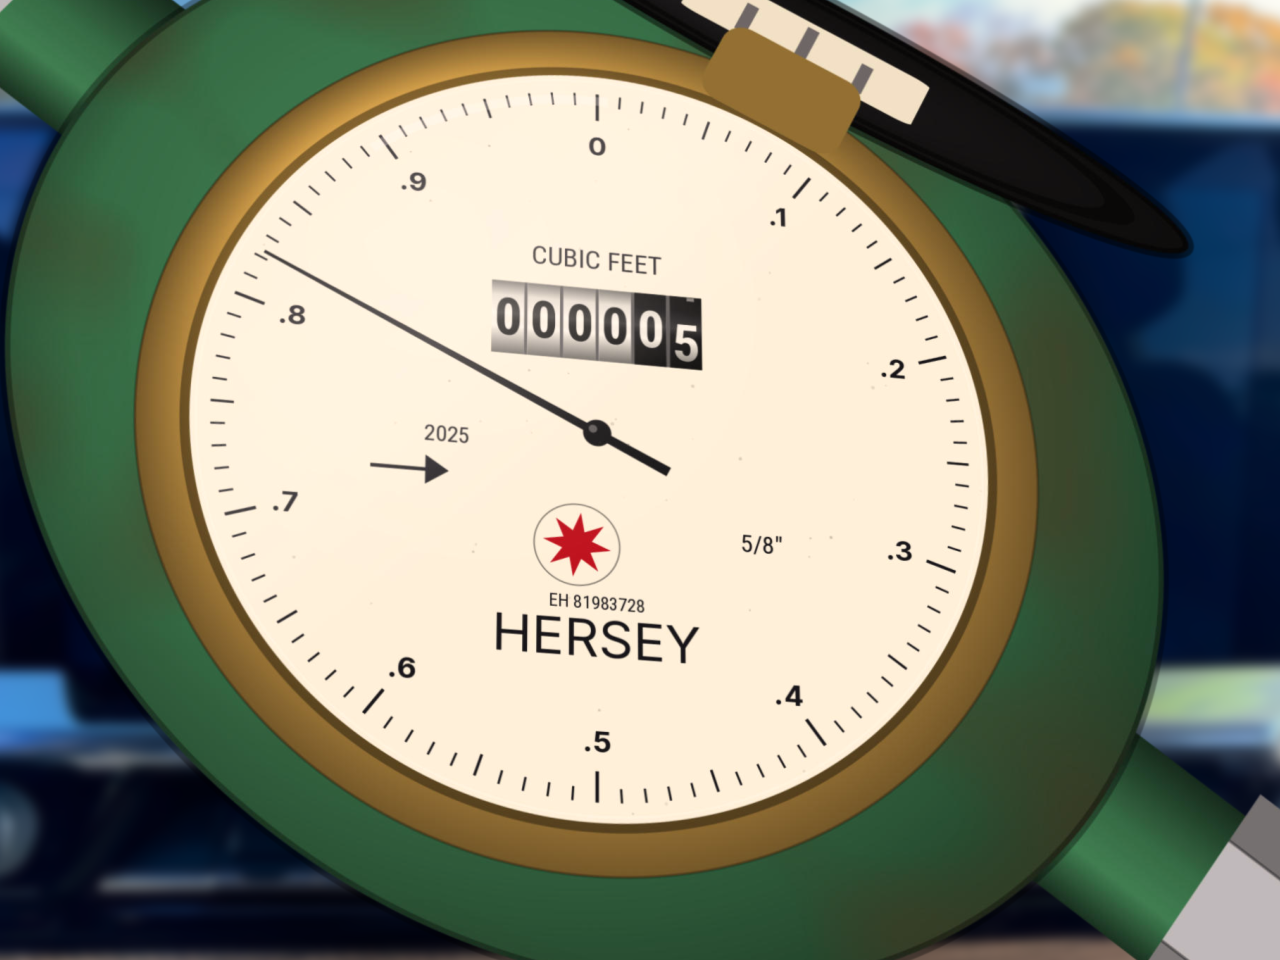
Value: 4.82ft³
